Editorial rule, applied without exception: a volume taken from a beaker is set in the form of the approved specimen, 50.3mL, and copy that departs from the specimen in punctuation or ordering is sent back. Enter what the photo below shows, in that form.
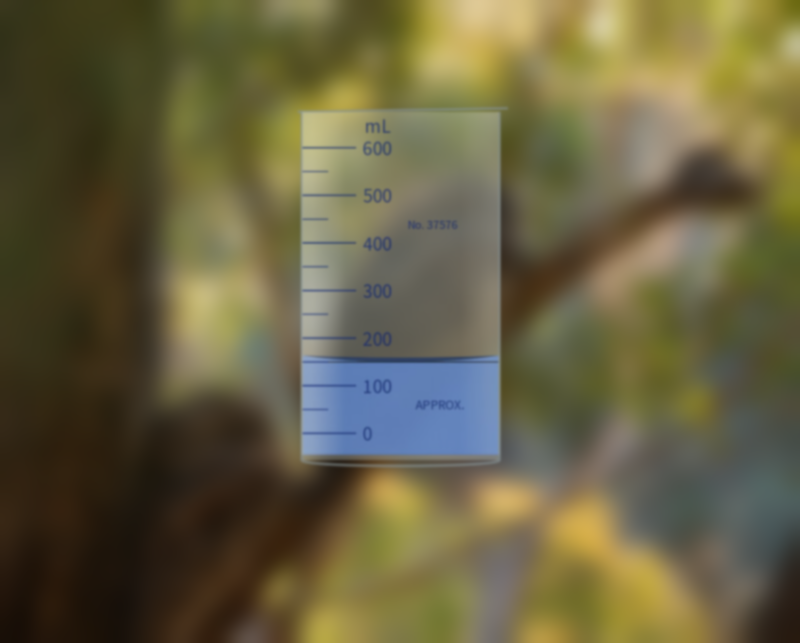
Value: 150mL
